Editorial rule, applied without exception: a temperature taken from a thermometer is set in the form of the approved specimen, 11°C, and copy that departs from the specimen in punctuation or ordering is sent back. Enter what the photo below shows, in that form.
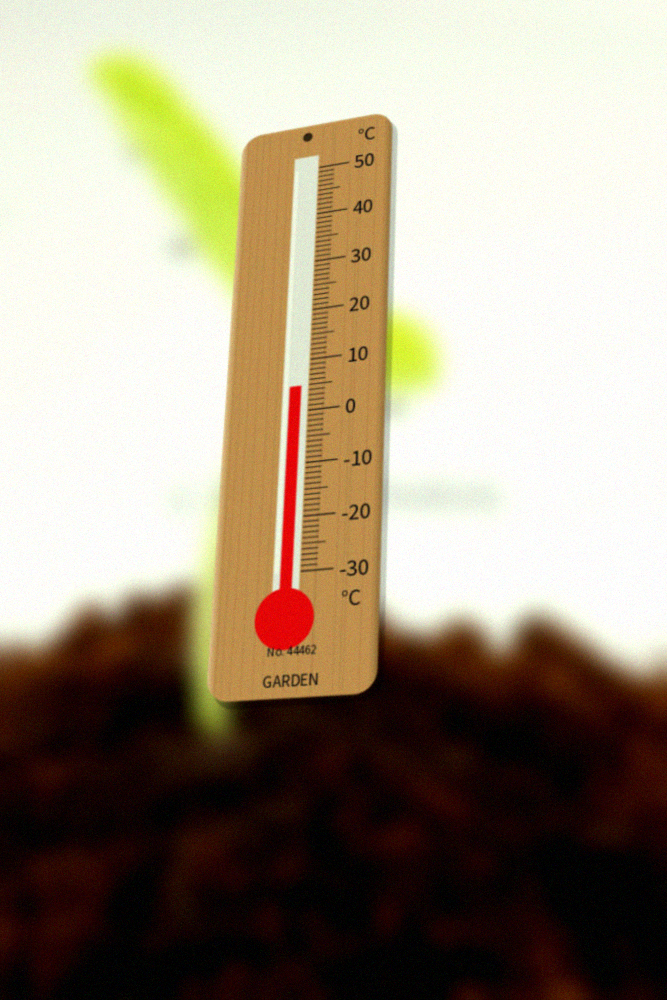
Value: 5°C
